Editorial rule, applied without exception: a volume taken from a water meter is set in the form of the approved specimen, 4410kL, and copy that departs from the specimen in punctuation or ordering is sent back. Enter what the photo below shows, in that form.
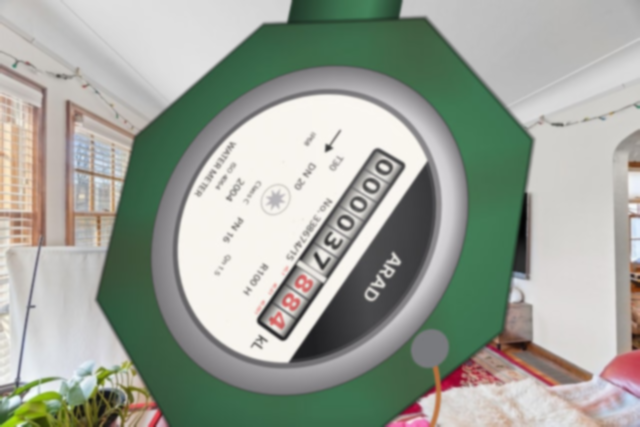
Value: 37.884kL
